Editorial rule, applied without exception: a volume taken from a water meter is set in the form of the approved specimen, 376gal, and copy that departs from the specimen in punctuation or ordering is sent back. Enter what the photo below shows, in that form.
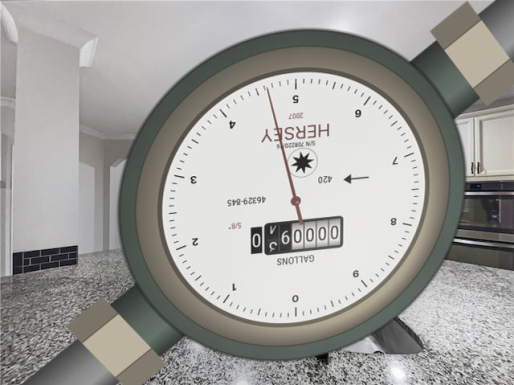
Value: 934.6gal
